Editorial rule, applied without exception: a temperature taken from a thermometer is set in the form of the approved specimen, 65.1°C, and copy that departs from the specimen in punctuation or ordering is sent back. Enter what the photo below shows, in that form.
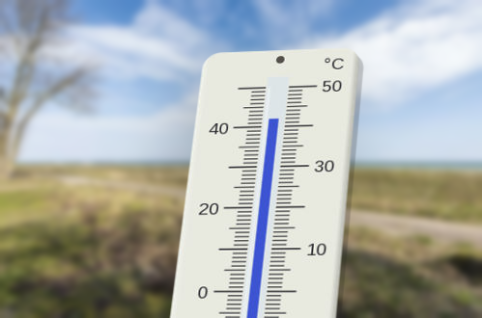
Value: 42°C
